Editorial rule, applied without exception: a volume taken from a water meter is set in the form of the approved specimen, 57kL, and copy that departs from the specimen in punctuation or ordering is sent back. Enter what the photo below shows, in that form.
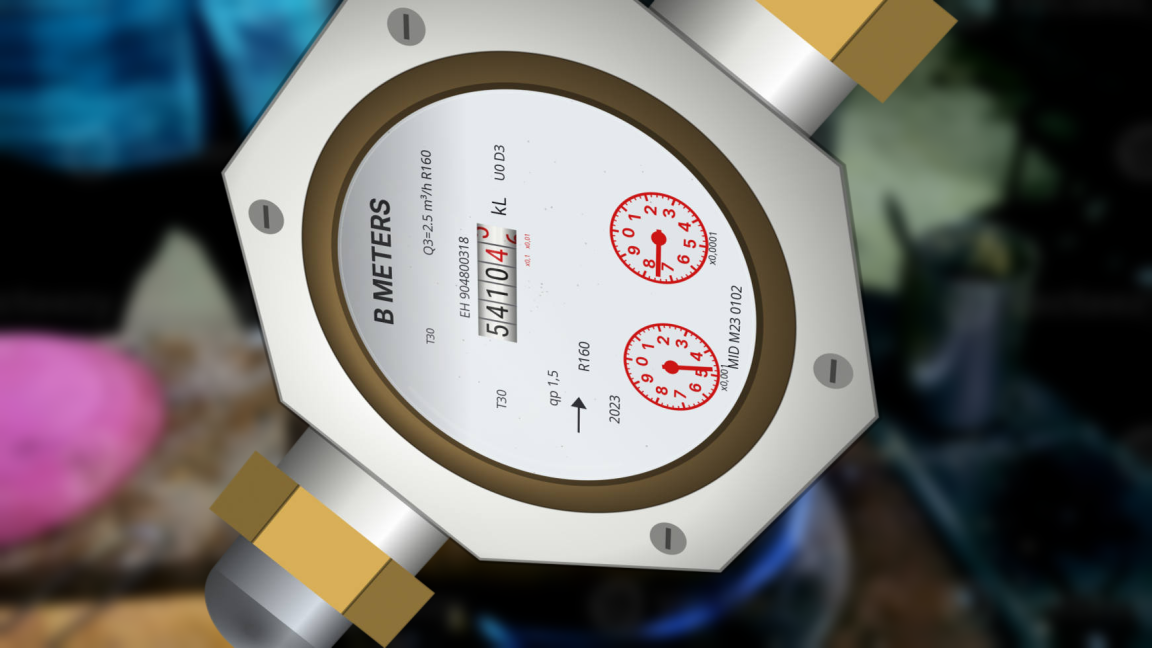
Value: 5410.4547kL
